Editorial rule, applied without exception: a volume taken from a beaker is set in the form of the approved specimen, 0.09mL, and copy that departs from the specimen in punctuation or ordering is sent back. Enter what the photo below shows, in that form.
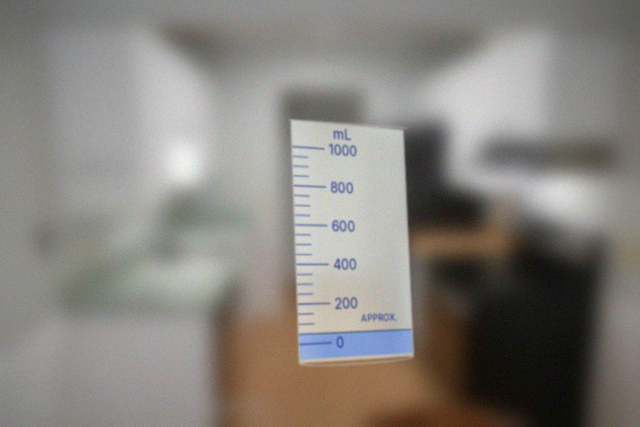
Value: 50mL
